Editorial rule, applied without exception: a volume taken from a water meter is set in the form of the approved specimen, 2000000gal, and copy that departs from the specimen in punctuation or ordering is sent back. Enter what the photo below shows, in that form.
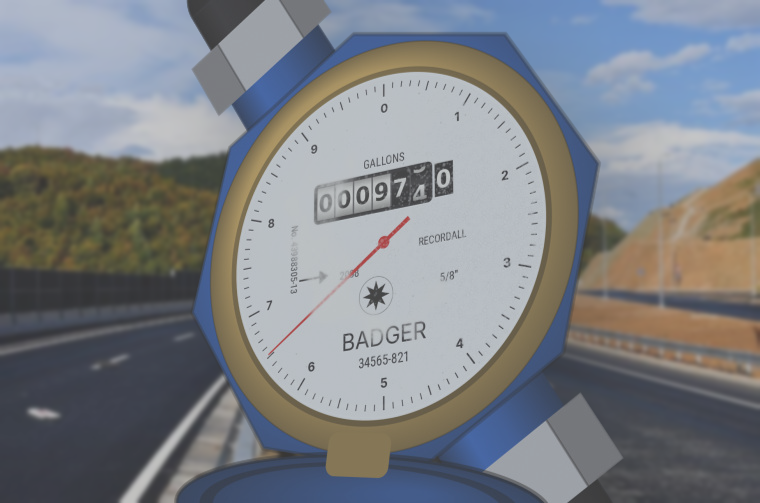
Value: 9736.5gal
